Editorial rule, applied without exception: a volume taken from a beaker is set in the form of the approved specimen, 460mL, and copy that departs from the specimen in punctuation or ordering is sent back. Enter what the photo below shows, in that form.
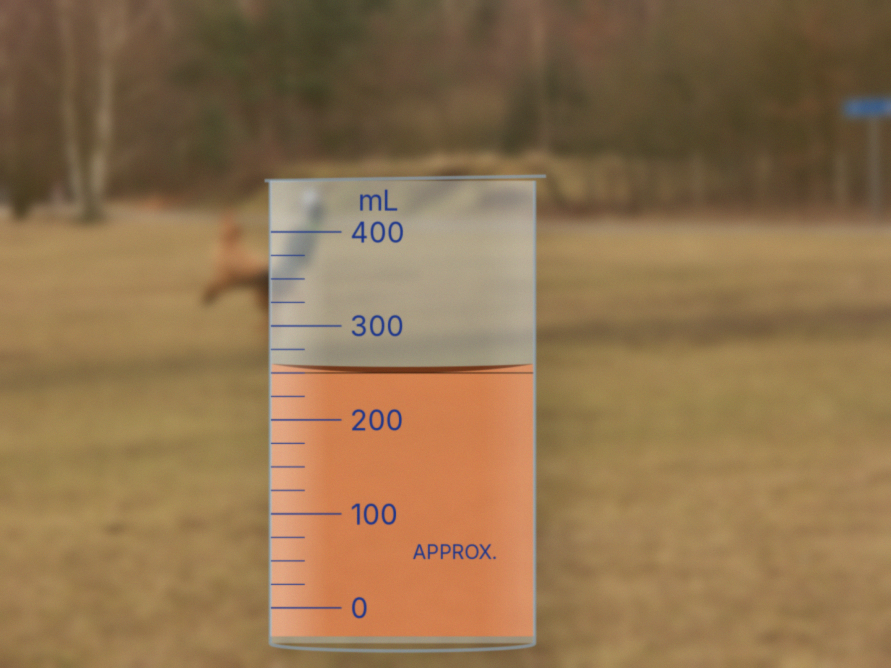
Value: 250mL
